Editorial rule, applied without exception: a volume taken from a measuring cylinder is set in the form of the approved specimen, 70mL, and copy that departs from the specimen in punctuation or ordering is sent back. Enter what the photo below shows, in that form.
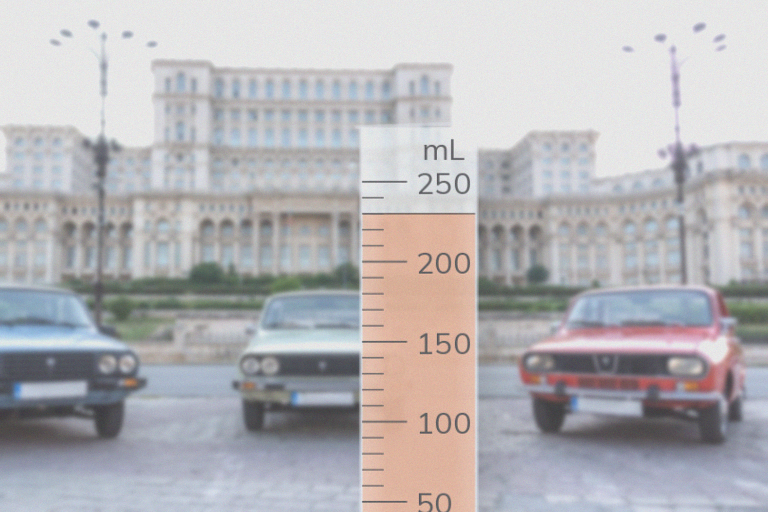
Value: 230mL
